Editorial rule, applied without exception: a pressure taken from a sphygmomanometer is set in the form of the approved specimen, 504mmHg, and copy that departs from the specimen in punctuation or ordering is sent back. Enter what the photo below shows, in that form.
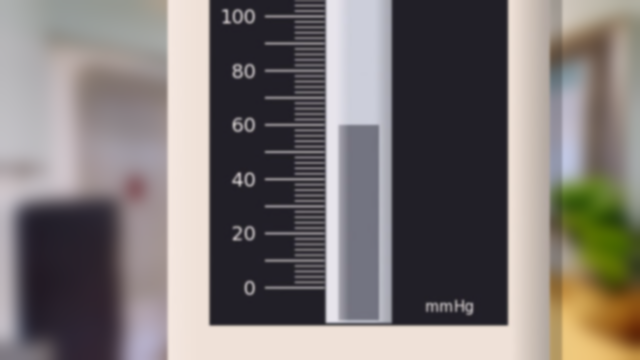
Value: 60mmHg
